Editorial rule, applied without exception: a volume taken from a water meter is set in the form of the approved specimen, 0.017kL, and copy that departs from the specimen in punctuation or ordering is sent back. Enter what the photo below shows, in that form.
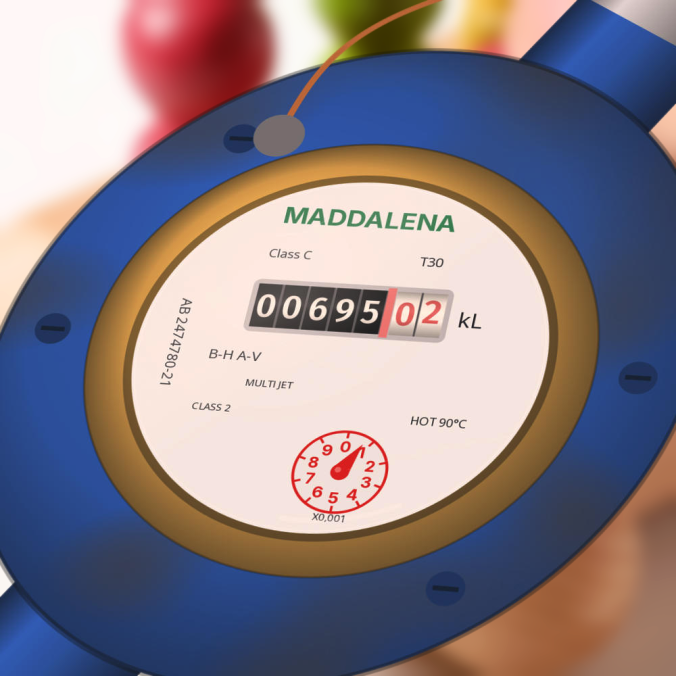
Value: 695.020kL
